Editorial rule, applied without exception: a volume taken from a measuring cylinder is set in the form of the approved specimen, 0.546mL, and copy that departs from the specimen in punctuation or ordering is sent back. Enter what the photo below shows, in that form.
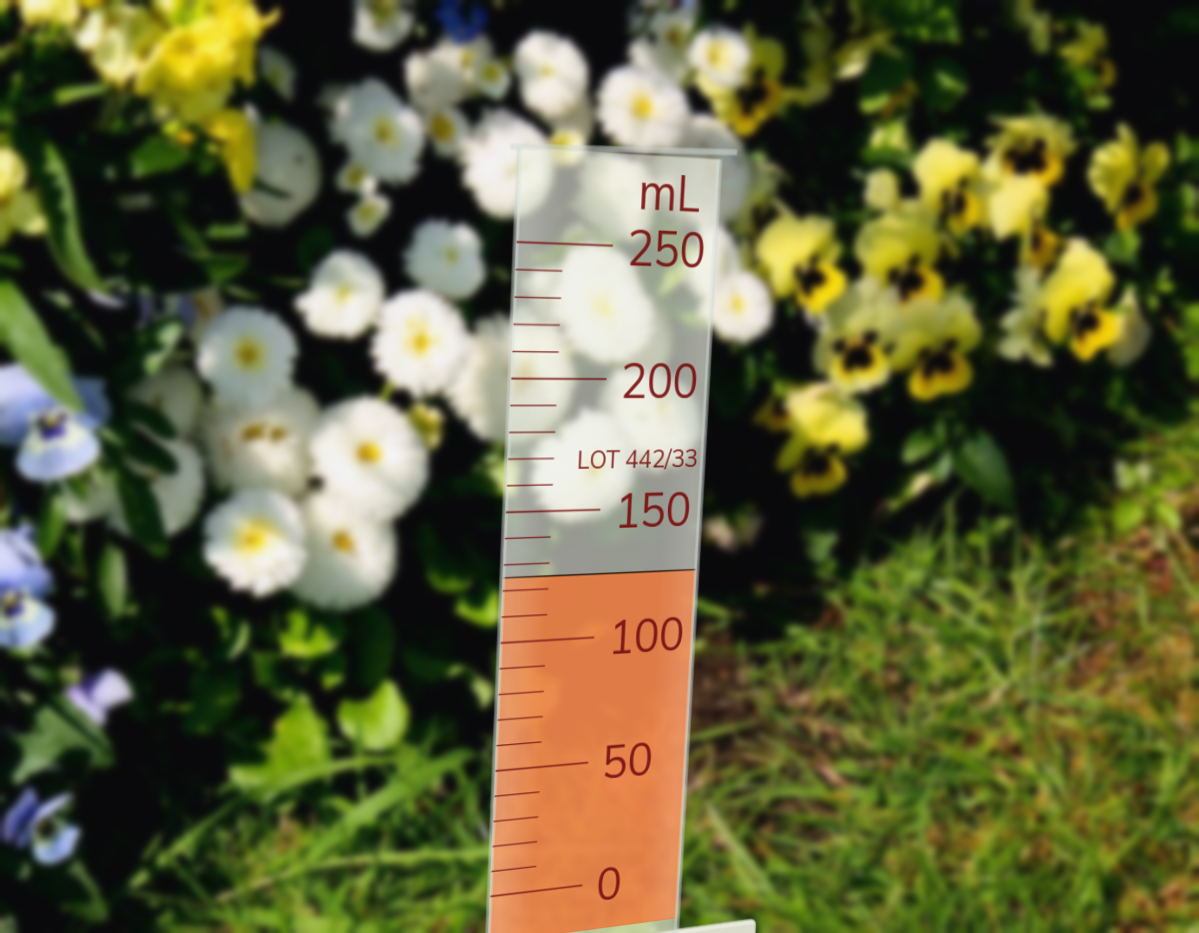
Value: 125mL
